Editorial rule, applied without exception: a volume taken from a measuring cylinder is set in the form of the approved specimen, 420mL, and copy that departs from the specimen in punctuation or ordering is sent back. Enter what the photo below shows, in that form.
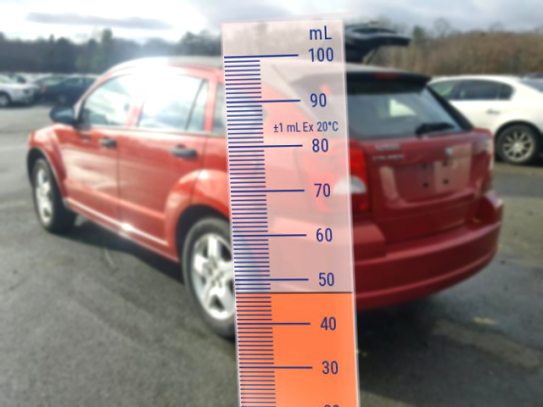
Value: 47mL
